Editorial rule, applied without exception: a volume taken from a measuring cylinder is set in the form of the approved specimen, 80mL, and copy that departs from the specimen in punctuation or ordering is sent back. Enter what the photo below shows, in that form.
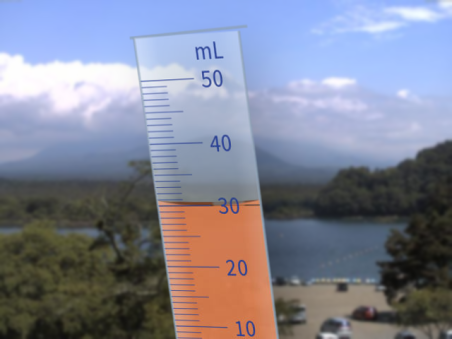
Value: 30mL
